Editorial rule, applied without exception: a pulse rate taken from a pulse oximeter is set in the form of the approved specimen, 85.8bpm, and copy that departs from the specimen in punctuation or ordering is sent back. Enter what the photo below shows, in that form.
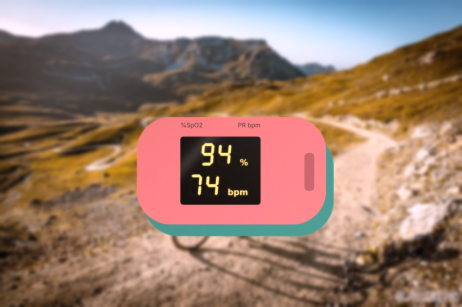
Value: 74bpm
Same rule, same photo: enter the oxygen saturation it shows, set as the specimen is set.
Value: 94%
